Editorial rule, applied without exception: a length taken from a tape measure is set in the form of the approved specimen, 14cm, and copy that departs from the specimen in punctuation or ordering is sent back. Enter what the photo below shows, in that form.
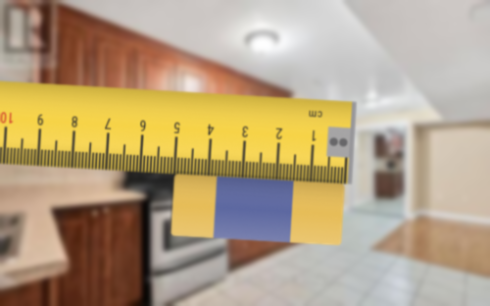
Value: 5cm
